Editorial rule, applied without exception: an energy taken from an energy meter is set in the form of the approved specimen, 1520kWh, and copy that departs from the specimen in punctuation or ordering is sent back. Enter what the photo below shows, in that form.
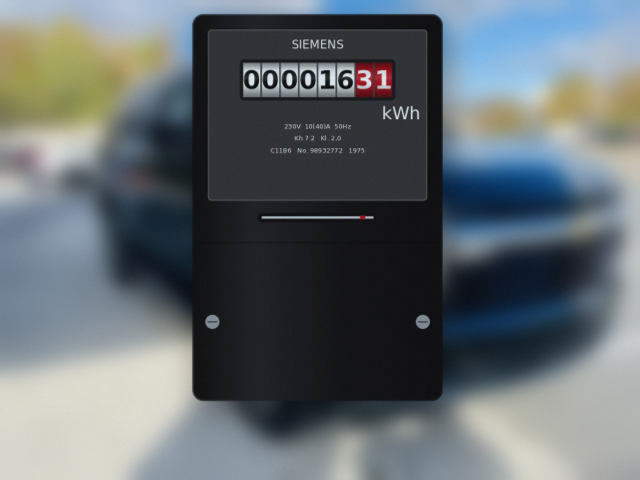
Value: 16.31kWh
